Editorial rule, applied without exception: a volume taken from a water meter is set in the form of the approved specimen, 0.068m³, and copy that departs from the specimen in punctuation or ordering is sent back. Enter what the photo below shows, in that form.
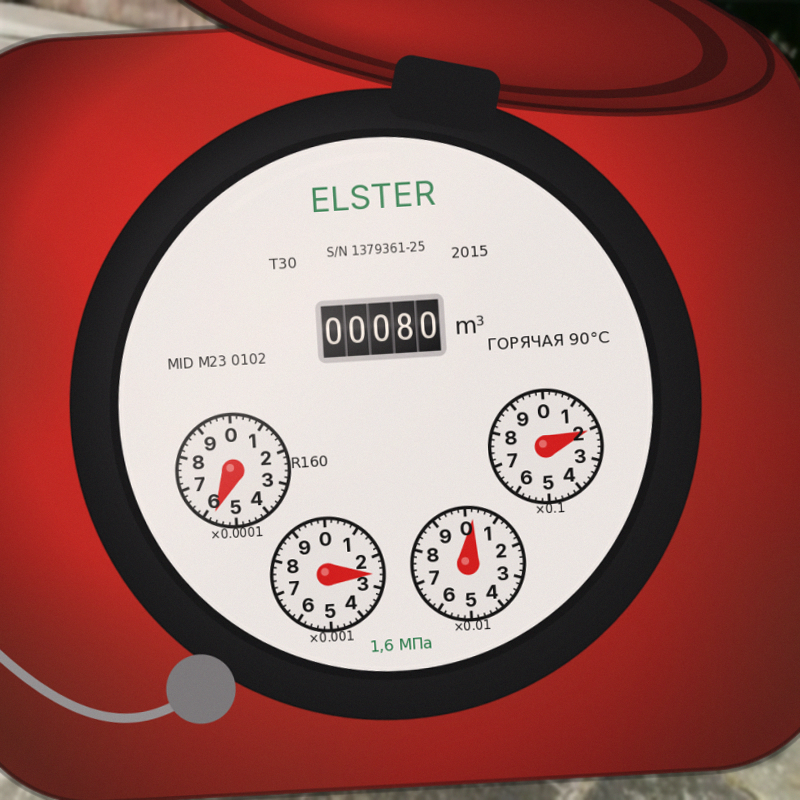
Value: 80.2025m³
